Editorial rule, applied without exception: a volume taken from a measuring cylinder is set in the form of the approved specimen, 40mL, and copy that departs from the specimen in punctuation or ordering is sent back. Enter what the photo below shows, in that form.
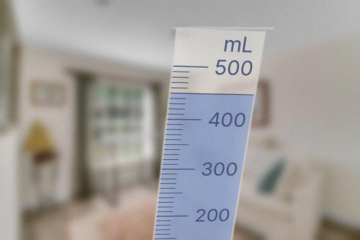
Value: 450mL
